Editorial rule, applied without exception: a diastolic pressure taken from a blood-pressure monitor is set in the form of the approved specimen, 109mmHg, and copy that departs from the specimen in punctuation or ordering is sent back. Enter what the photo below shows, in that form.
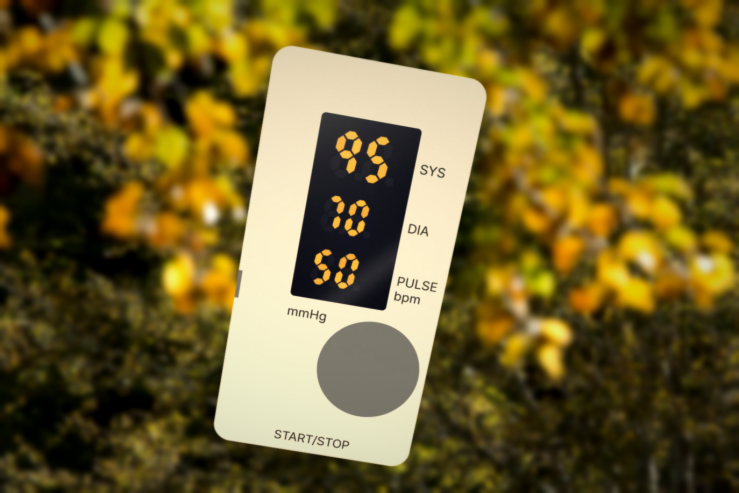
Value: 70mmHg
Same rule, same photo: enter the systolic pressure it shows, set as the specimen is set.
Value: 95mmHg
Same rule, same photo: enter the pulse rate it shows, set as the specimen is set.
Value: 50bpm
